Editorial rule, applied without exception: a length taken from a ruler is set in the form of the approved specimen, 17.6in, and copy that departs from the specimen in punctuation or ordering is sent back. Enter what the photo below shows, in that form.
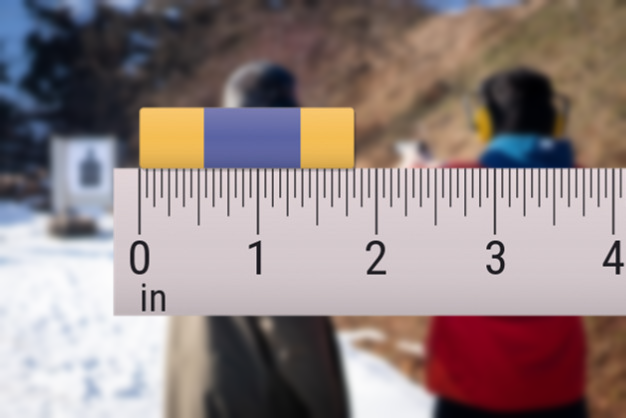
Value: 1.8125in
